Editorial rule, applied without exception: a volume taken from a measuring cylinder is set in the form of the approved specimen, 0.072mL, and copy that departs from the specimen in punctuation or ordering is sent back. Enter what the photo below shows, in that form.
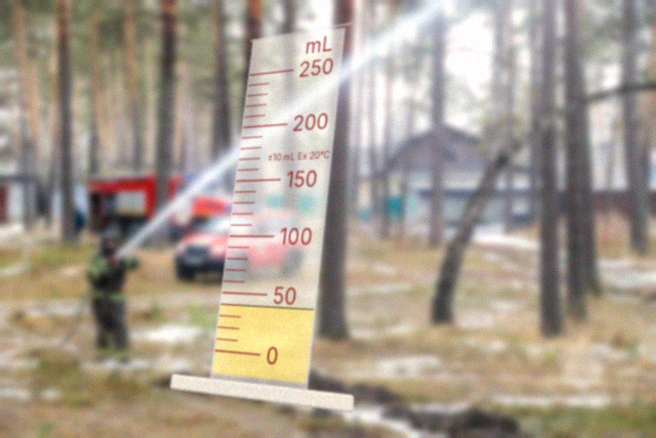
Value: 40mL
